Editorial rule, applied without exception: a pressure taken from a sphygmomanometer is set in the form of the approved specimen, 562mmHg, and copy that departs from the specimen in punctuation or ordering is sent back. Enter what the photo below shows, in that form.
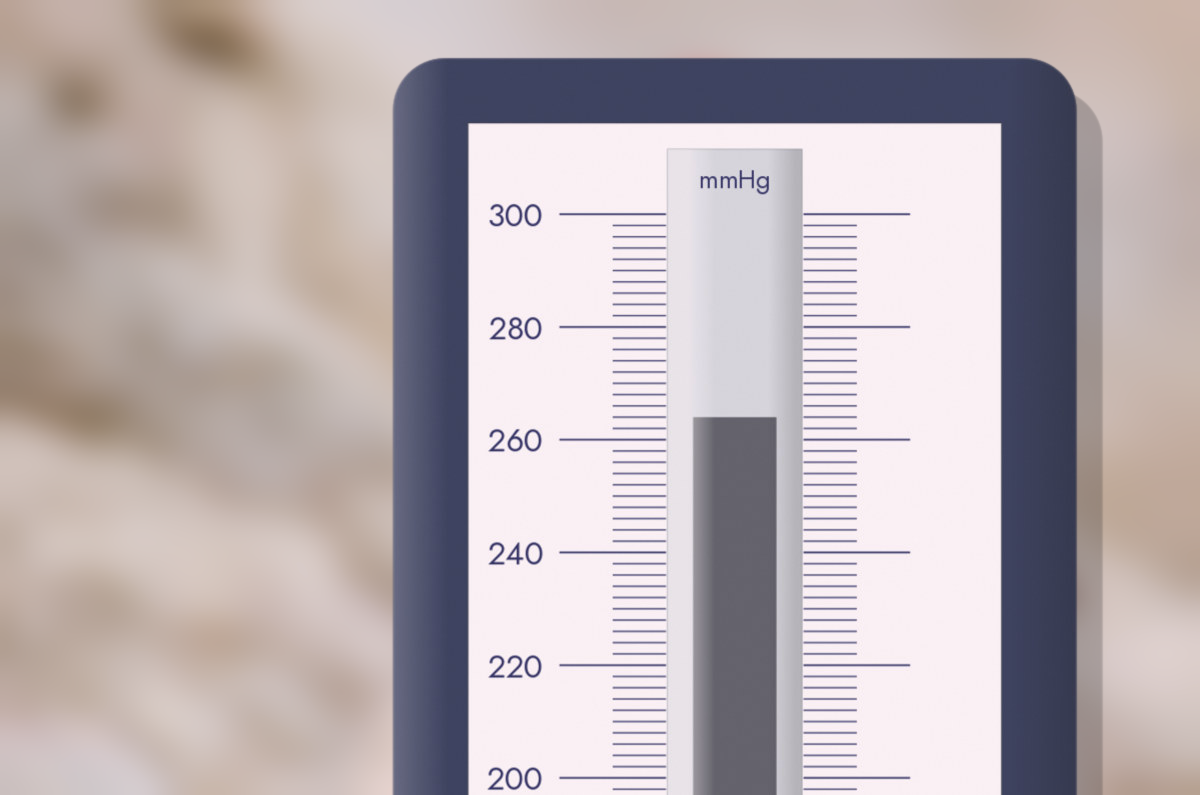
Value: 264mmHg
